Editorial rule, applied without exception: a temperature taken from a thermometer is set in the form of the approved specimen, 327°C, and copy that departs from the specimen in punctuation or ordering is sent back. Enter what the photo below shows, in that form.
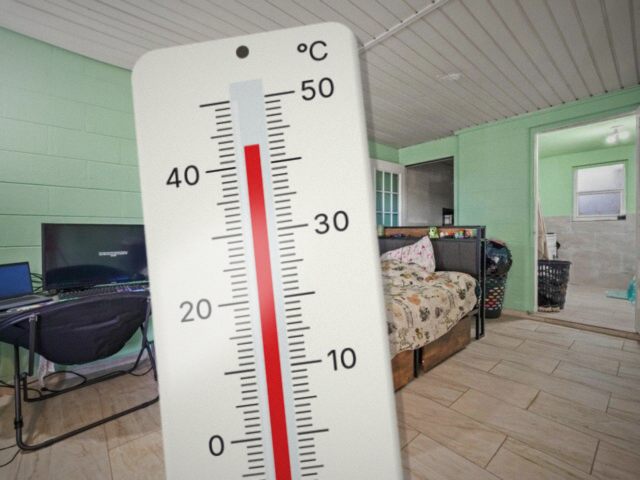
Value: 43°C
